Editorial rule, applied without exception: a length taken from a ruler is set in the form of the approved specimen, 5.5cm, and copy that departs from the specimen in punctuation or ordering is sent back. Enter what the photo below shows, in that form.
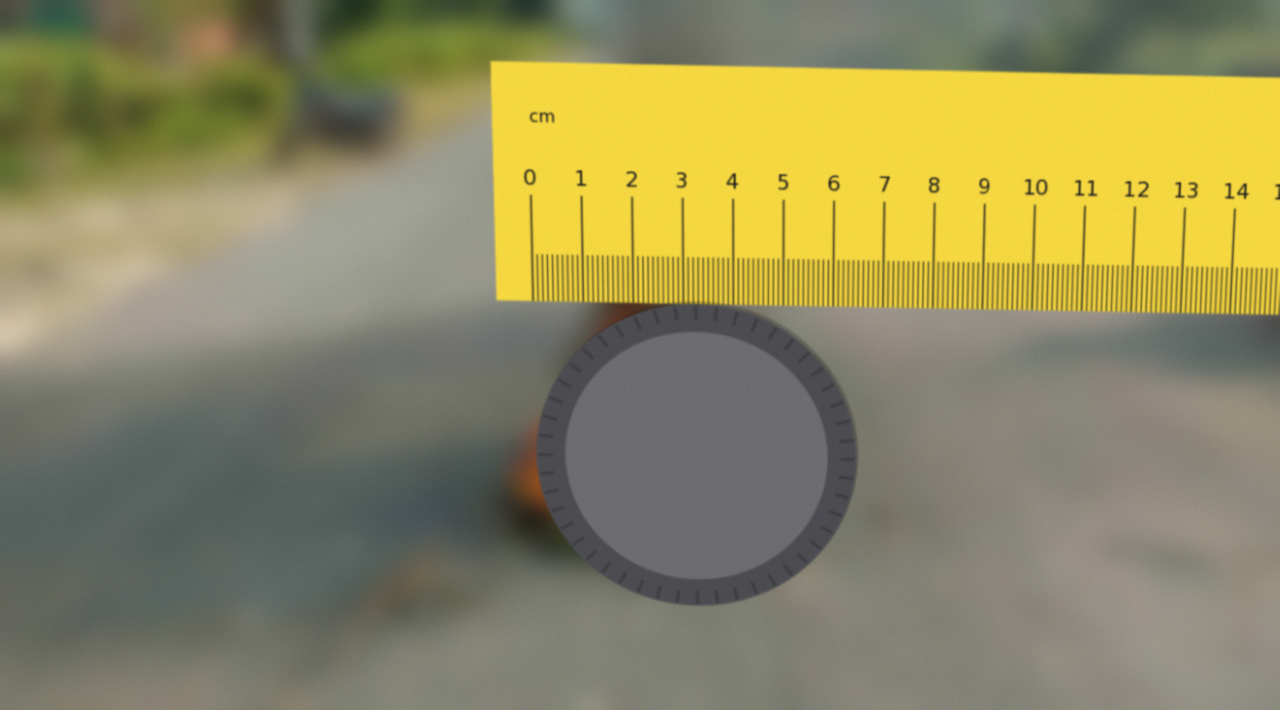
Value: 6.5cm
